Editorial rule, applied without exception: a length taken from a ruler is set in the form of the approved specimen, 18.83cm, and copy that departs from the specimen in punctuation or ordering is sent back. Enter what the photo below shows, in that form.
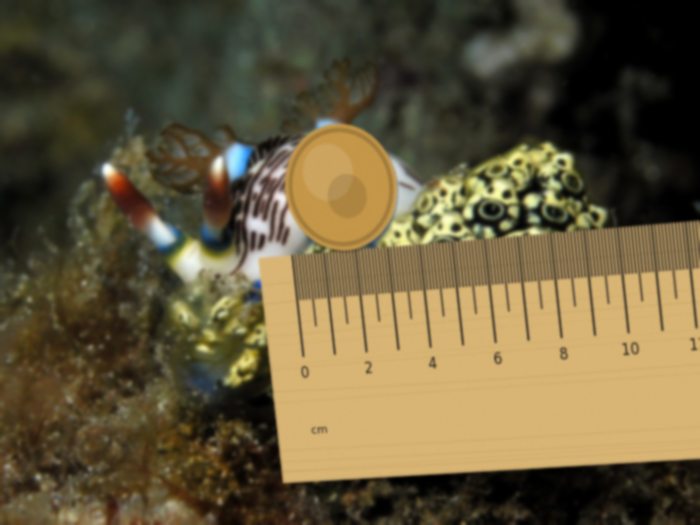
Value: 3.5cm
